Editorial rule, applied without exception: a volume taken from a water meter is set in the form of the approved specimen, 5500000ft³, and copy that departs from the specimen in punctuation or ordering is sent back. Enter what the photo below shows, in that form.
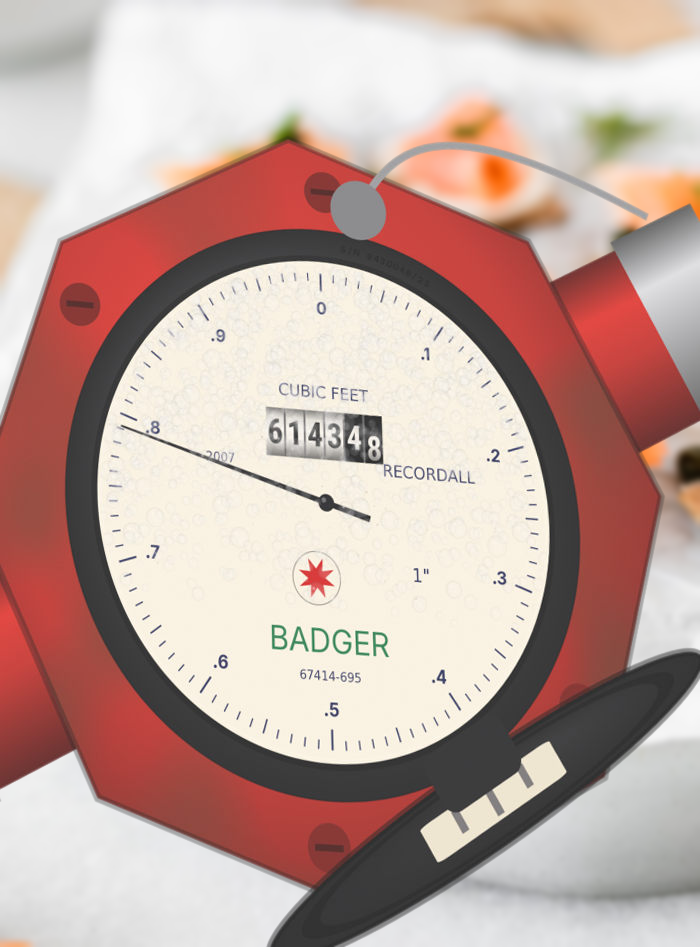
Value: 614347.79ft³
